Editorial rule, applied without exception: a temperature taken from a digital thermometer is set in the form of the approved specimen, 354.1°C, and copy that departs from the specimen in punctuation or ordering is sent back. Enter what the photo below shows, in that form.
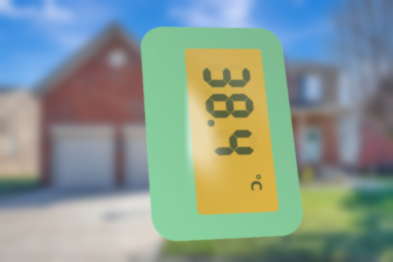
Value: 38.4°C
